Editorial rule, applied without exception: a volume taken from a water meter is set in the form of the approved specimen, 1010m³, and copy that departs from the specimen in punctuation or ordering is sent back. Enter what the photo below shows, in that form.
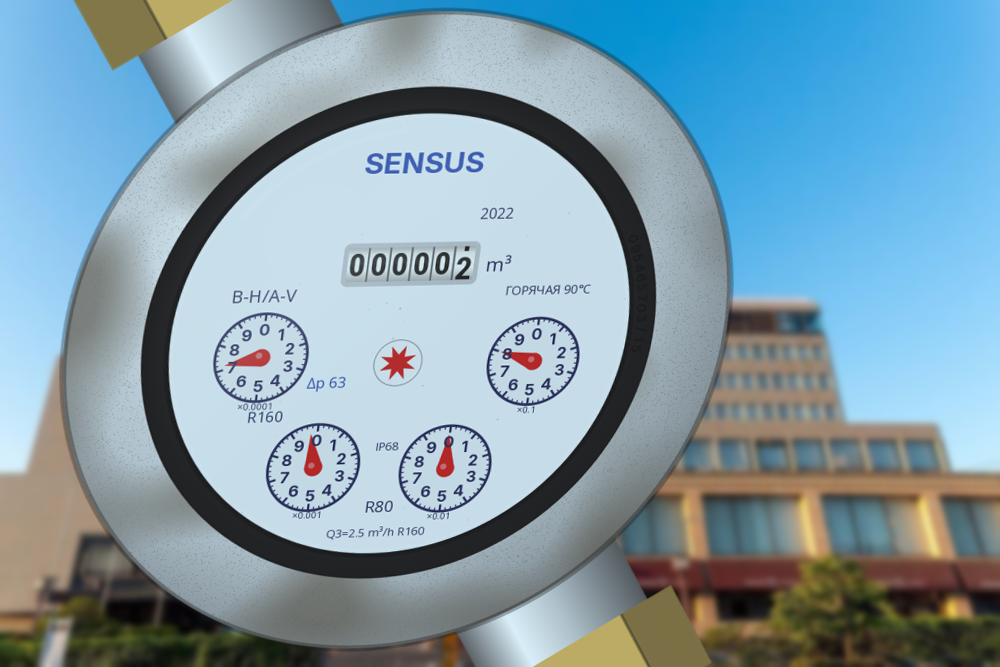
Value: 1.7997m³
